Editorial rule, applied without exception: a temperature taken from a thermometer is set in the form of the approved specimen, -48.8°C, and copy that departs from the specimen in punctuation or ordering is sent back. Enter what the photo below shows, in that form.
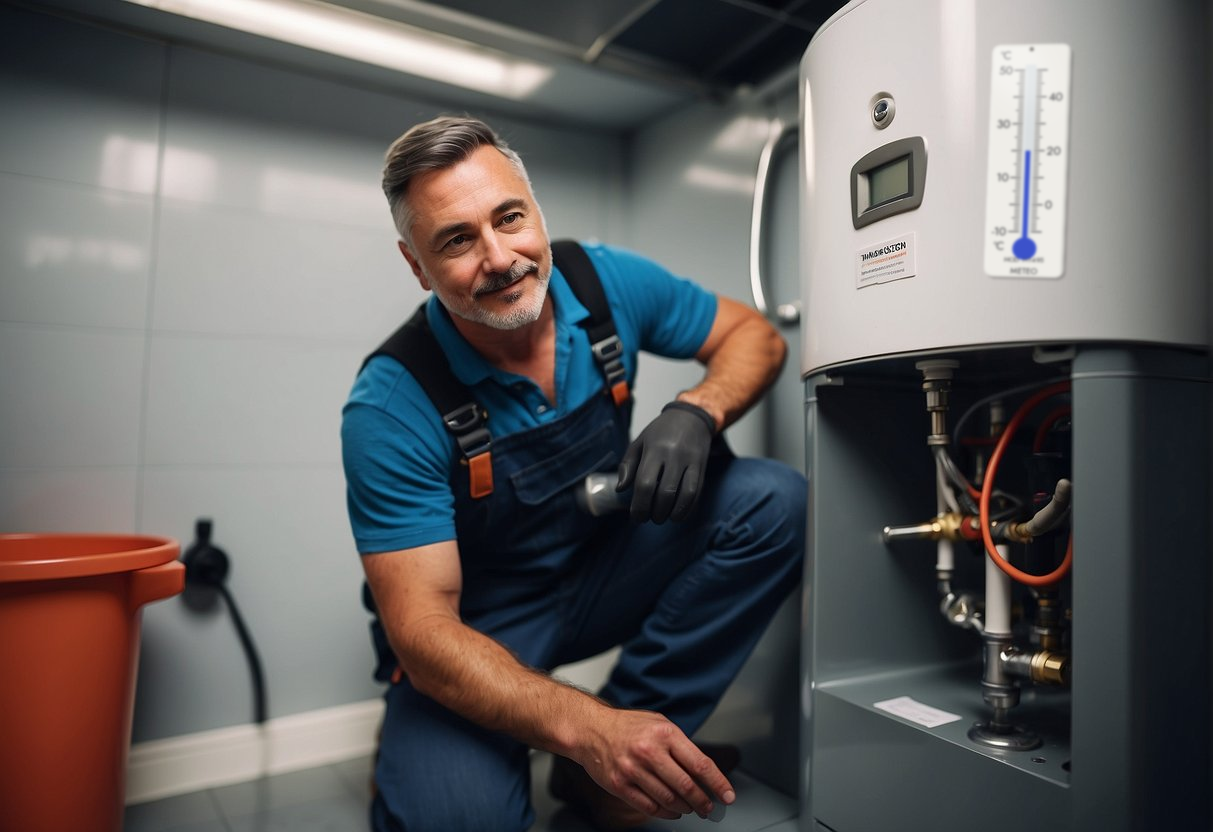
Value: 20°C
